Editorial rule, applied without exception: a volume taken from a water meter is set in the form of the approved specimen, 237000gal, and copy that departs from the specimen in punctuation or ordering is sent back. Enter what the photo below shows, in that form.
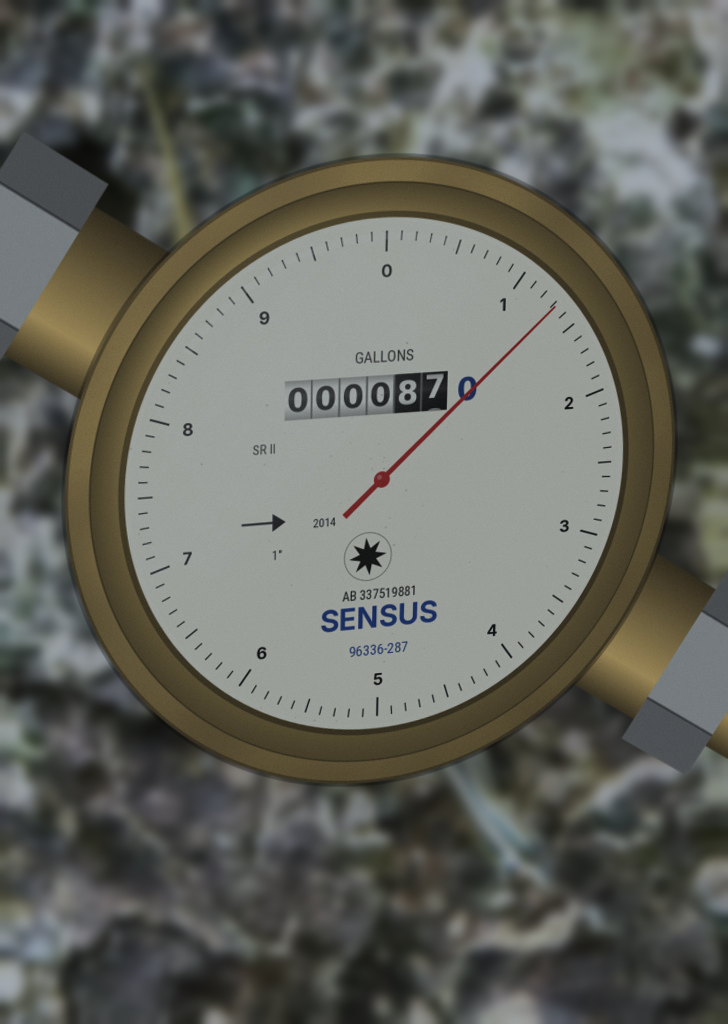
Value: 871.3gal
